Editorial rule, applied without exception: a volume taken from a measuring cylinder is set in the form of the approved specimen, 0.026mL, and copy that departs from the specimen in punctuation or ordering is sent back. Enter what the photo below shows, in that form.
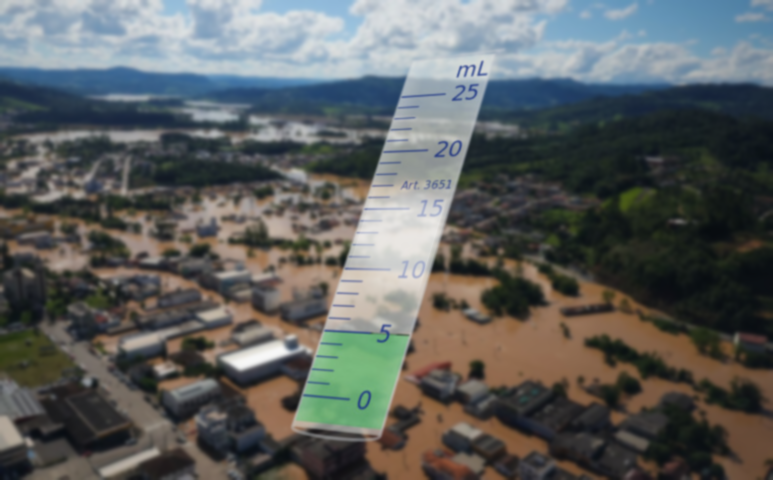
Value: 5mL
